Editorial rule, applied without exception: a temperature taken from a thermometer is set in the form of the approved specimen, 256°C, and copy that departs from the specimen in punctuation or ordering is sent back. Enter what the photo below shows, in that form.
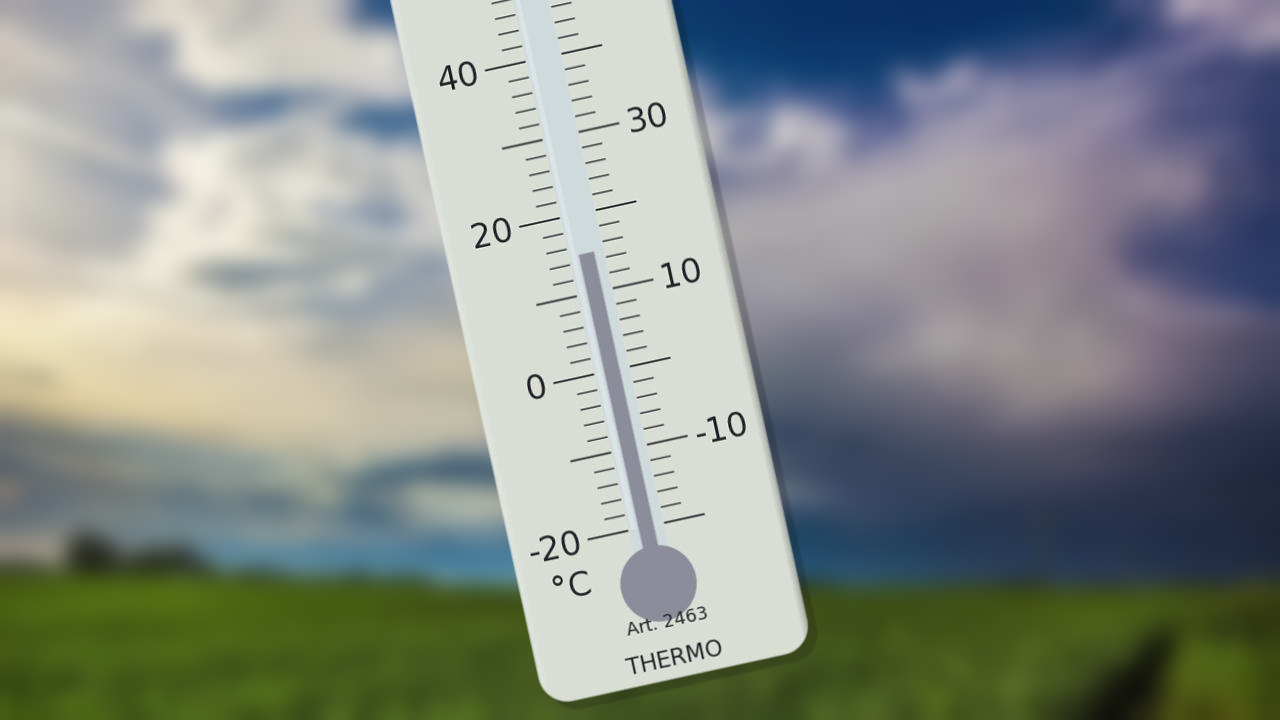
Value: 15°C
